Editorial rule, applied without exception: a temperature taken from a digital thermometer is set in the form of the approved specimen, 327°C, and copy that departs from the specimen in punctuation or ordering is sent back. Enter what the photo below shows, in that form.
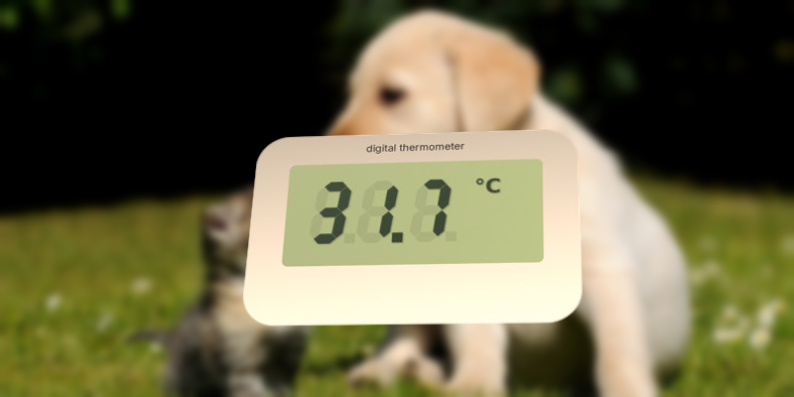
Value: 31.7°C
